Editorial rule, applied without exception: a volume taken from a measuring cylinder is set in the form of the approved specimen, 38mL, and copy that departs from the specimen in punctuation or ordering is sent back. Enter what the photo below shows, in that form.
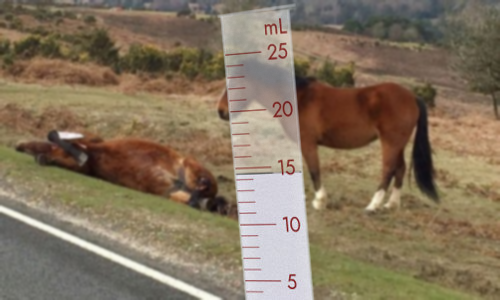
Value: 14.5mL
